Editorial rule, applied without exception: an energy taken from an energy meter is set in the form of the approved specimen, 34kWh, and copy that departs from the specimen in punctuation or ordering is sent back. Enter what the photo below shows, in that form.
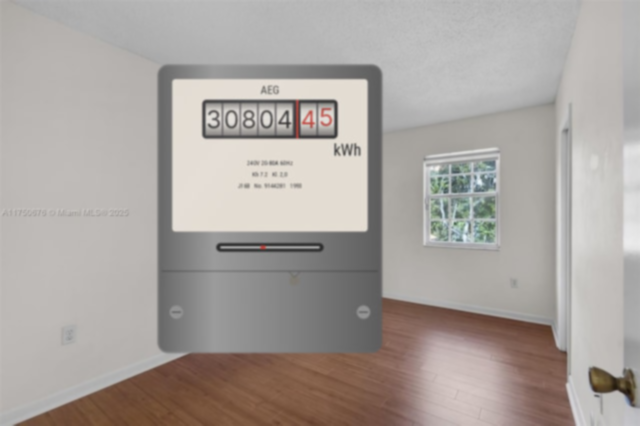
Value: 30804.45kWh
